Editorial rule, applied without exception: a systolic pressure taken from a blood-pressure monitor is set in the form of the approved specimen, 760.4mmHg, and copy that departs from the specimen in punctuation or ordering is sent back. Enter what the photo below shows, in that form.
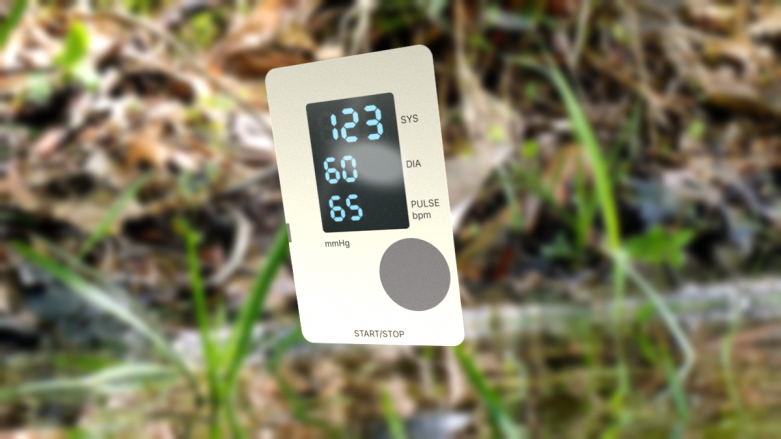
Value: 123mmHg
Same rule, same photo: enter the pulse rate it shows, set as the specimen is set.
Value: 65bpm
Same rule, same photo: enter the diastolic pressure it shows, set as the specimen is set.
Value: 60mmHg
